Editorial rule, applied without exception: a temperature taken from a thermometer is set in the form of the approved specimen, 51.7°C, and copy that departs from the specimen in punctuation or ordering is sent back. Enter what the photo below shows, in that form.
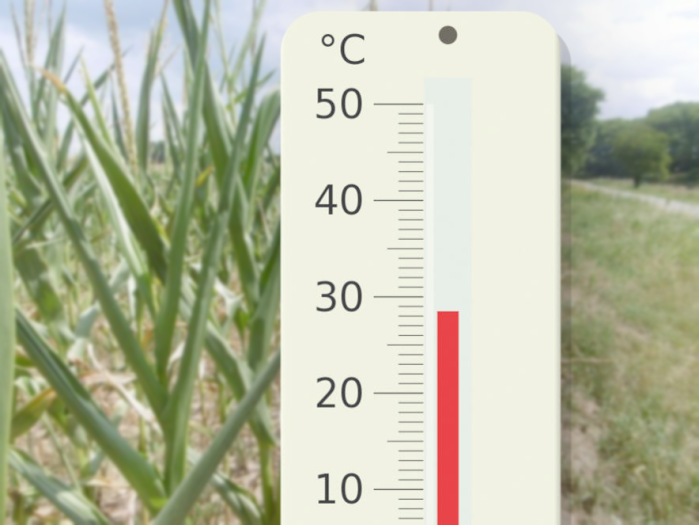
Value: 28.5°C
